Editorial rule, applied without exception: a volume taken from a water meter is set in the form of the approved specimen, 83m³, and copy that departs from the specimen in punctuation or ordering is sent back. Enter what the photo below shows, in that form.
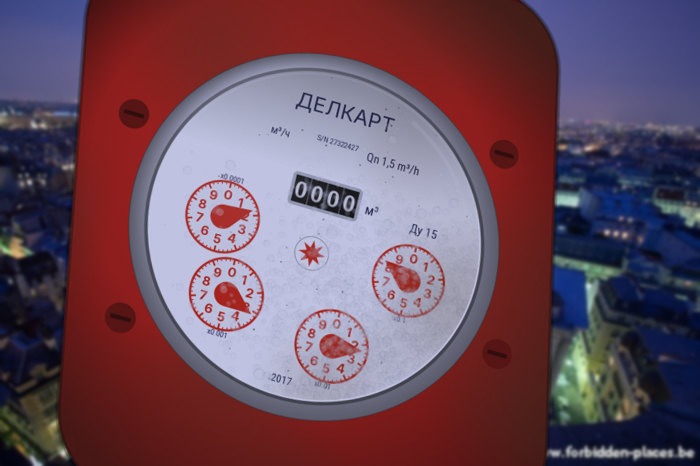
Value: 0.8231m³
